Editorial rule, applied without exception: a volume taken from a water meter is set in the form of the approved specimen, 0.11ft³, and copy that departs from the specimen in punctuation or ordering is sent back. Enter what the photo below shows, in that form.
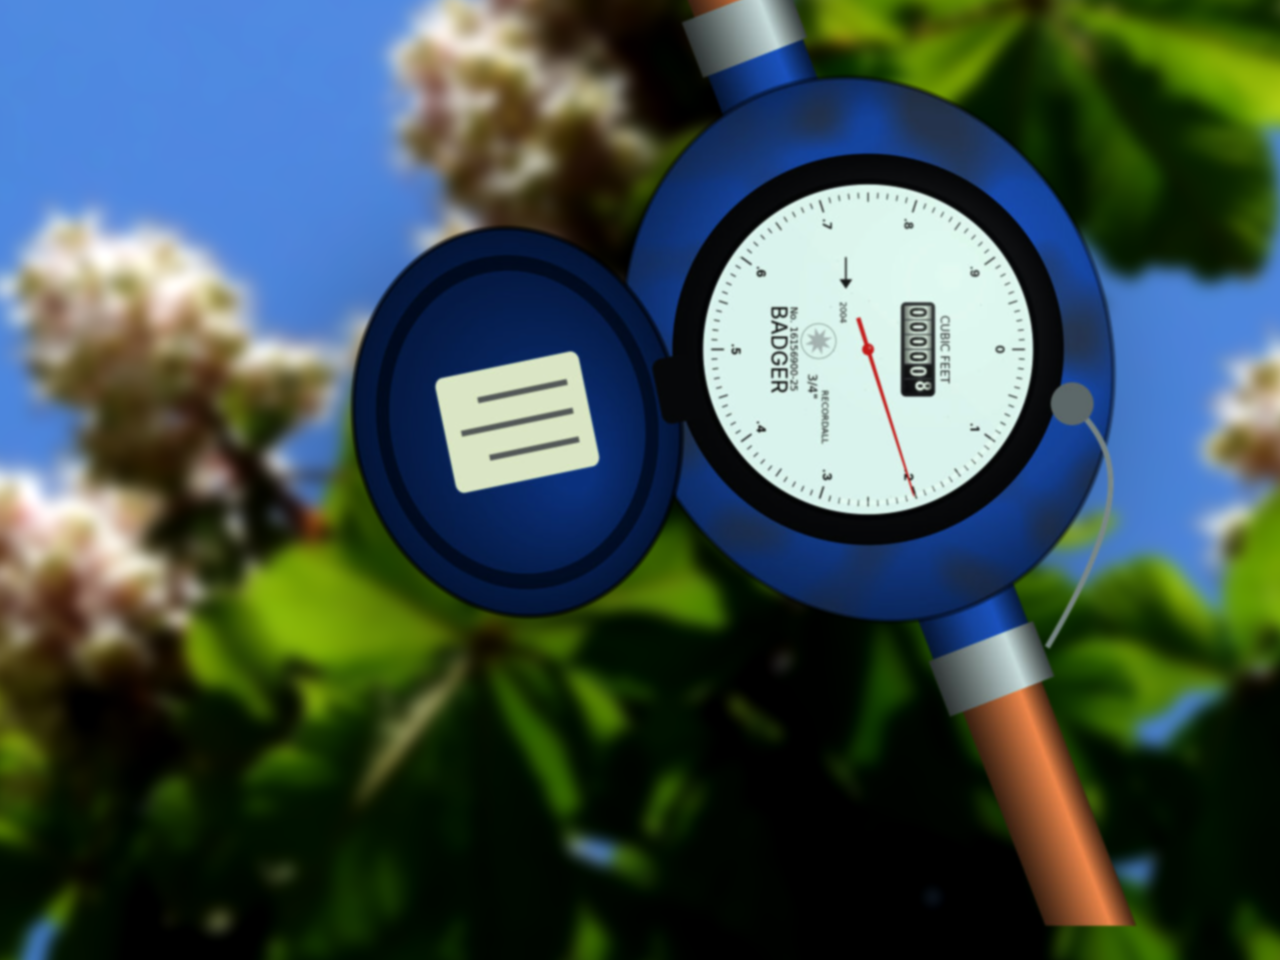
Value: 8.20ft³
